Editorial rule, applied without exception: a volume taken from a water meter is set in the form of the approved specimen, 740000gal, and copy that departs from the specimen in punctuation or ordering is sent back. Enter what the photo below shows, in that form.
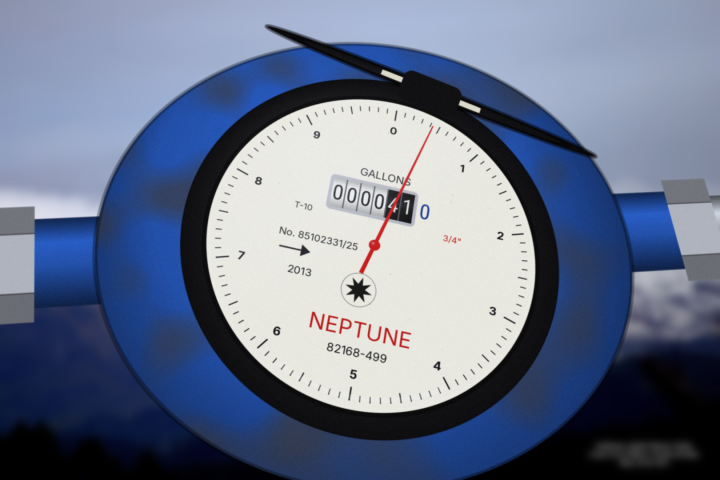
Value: 410.4gal
